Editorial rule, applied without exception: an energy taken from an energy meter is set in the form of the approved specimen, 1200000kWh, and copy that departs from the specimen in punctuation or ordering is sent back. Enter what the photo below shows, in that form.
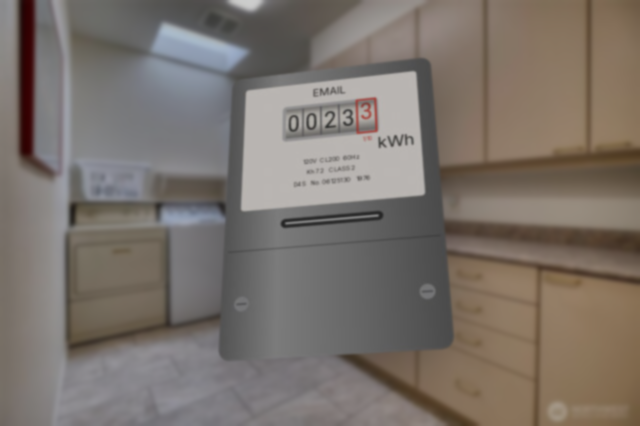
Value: 23.3kWh
